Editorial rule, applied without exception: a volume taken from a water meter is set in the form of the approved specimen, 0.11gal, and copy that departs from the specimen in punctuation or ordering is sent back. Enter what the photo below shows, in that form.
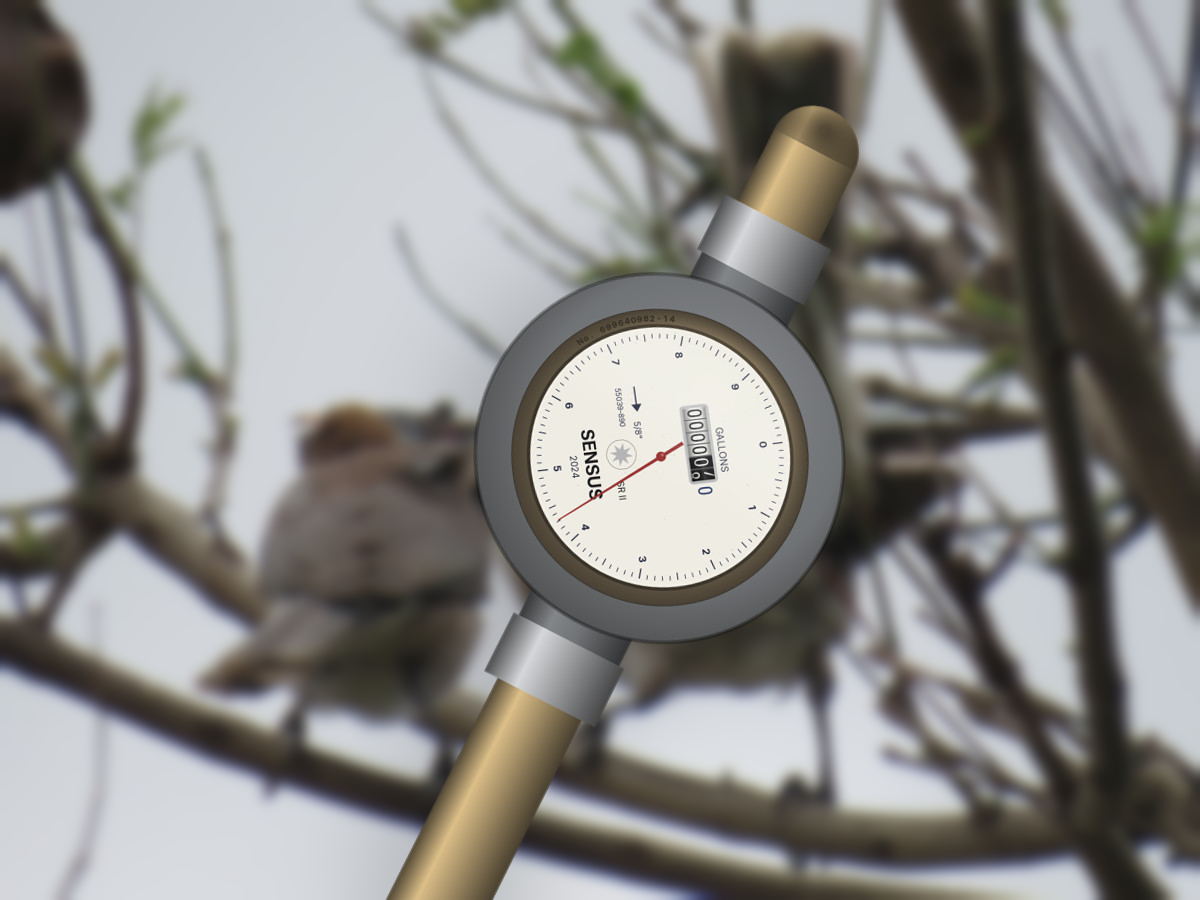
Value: 74.3gal
